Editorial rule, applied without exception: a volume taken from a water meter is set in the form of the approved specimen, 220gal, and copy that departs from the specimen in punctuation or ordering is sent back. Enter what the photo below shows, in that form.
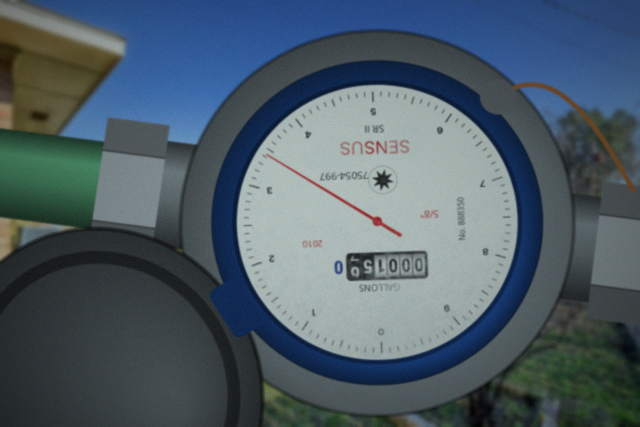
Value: 1563.4gal
